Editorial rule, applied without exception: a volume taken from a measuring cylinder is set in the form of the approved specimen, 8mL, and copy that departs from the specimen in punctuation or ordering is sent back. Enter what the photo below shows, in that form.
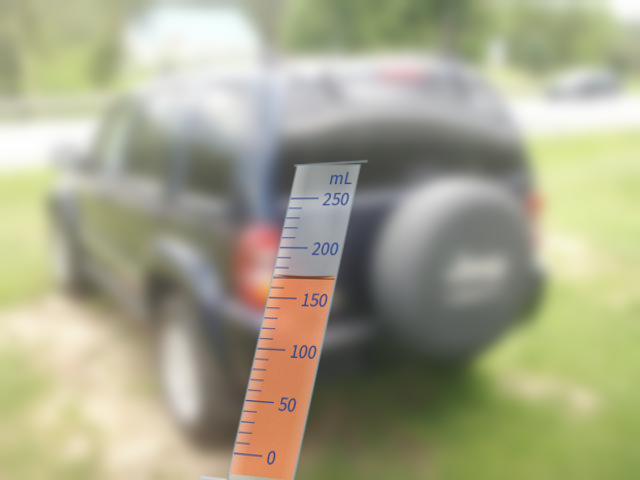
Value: 170mL
